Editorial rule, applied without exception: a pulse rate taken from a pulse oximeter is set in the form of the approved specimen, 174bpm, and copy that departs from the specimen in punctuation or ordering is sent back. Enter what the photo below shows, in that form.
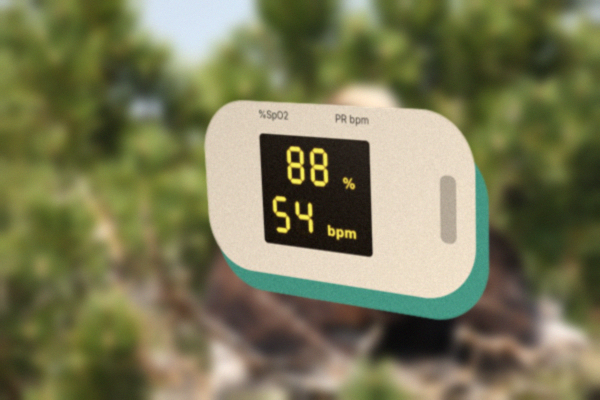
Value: 54bpm
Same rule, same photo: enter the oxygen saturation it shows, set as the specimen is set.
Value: 88%
